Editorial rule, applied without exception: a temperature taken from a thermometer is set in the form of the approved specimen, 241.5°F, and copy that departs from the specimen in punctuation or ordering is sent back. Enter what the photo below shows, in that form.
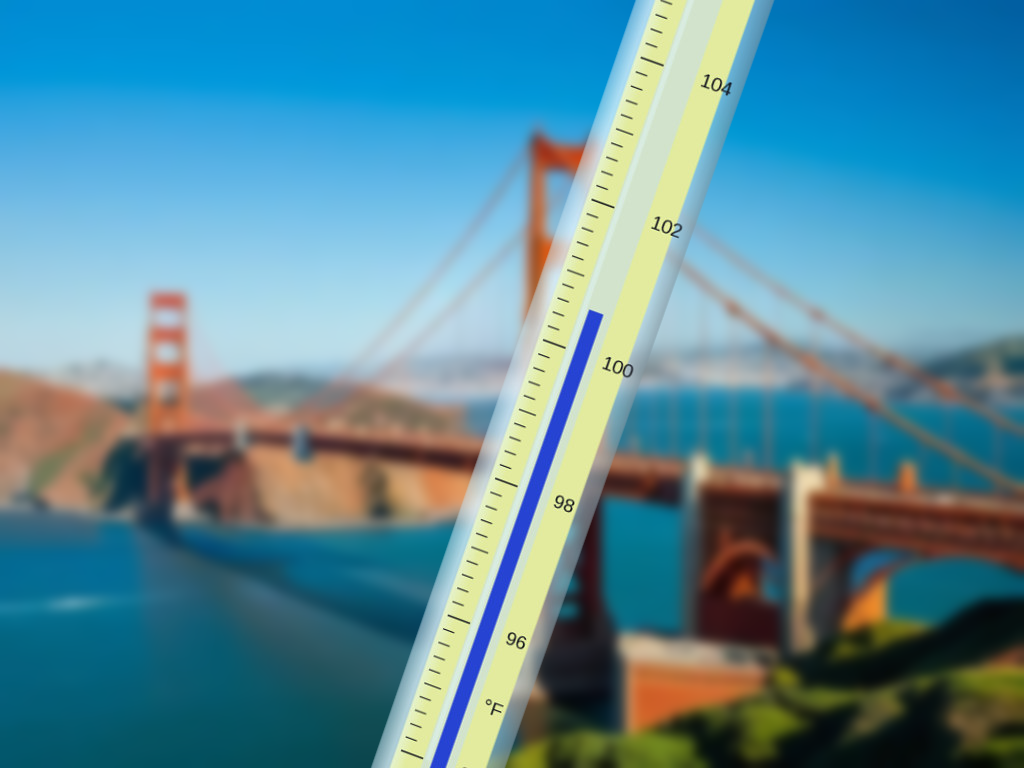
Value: 100.6°F
